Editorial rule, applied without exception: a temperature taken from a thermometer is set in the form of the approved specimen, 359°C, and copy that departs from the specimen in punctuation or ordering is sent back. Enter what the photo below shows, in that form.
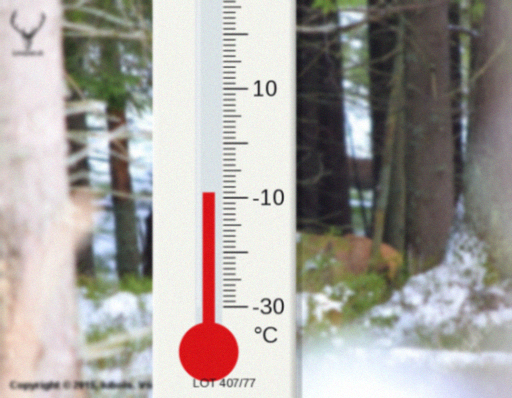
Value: -9°C
